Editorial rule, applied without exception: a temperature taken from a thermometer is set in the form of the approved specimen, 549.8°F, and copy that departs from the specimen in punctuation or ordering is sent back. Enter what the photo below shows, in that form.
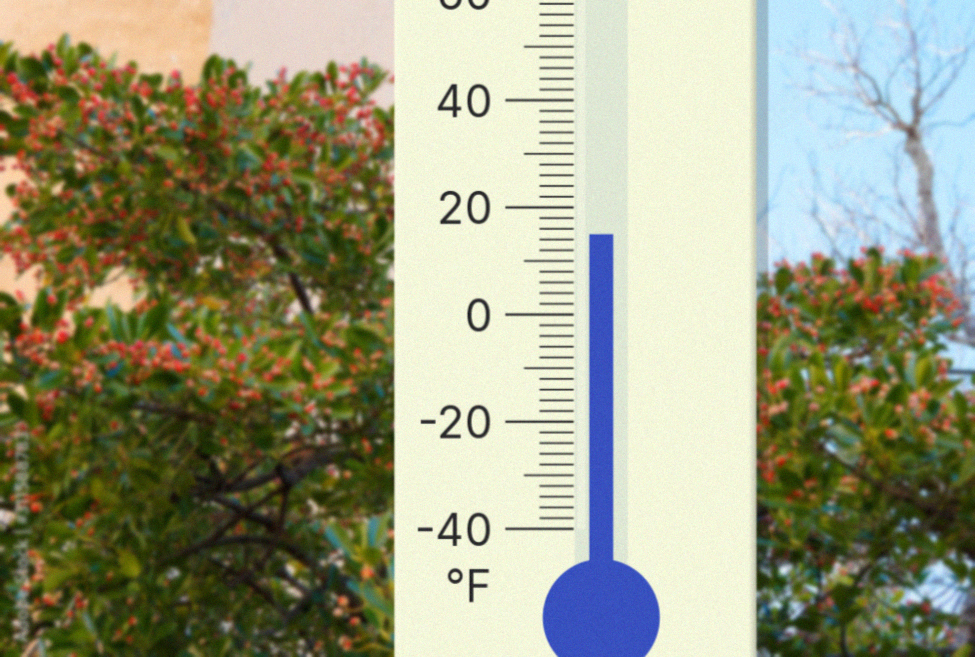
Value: 15°F
